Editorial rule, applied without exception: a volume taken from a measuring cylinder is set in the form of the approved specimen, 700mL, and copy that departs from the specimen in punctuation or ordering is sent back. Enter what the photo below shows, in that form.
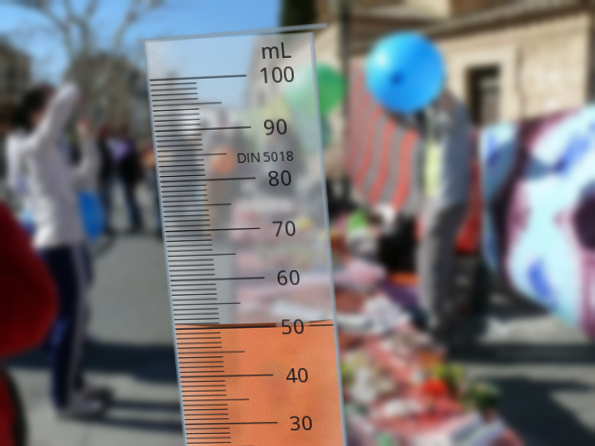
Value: 50mL
